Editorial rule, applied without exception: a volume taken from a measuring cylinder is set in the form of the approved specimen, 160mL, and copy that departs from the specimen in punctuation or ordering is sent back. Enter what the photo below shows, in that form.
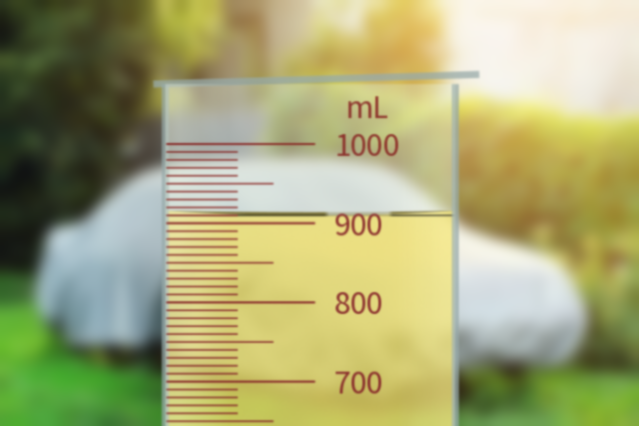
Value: 910mL
